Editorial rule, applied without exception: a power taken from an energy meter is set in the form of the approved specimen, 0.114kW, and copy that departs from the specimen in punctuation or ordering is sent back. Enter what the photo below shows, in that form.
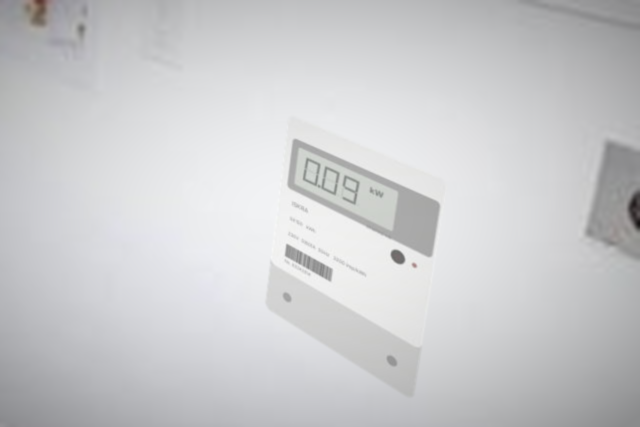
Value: 0.09kW
